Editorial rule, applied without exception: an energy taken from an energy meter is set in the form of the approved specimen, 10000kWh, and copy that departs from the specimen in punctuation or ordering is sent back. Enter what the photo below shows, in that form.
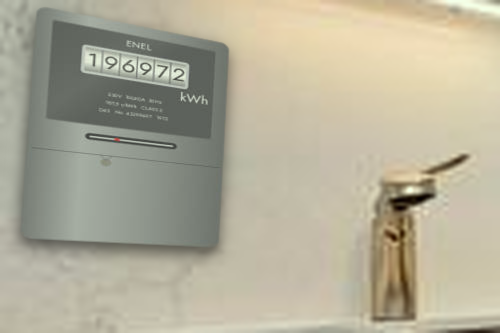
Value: 196972kWh
